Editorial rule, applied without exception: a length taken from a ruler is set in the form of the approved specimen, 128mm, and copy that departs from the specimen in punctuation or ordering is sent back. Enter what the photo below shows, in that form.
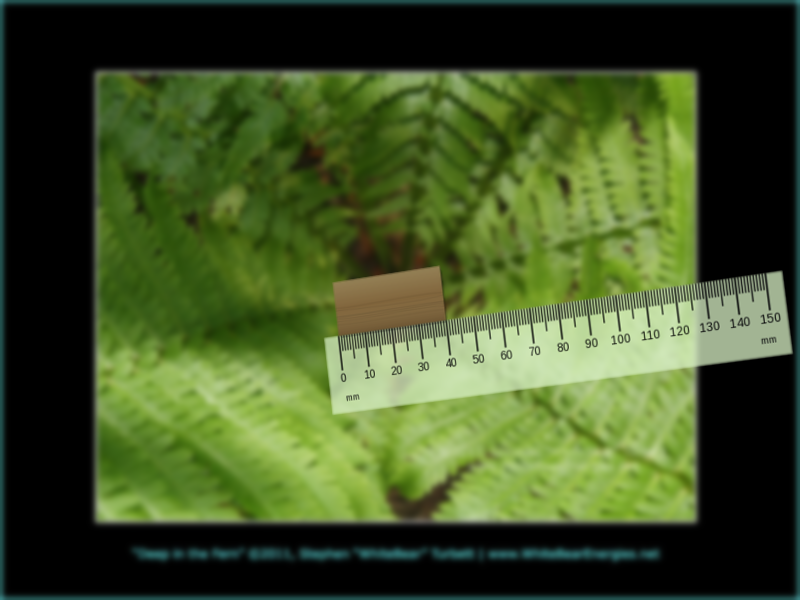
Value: 40mm
